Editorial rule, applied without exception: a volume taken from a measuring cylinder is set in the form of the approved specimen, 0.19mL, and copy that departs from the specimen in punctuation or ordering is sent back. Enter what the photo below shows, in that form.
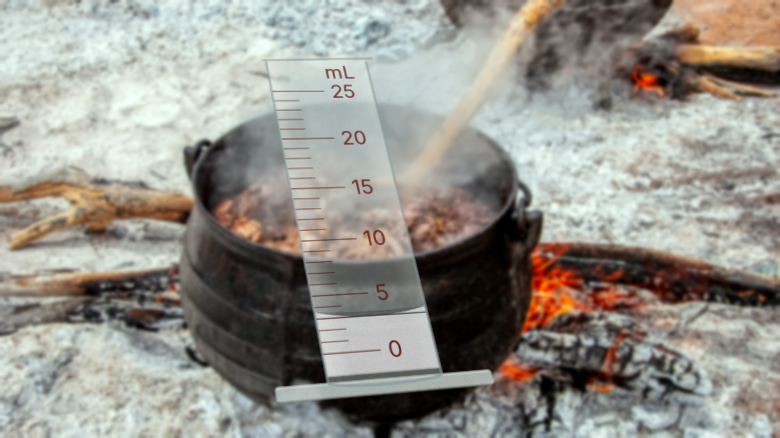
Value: 3mL
